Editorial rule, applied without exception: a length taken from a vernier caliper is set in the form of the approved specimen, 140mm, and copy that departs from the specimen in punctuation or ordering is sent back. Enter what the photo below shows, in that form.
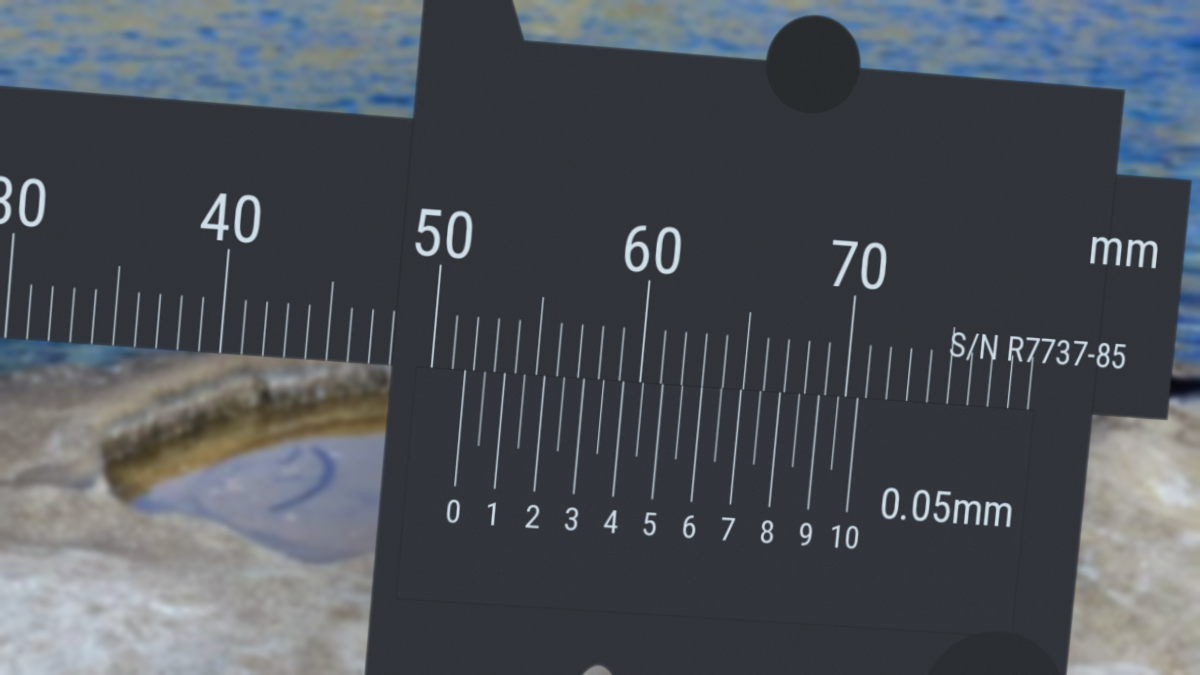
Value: 51.6mm
